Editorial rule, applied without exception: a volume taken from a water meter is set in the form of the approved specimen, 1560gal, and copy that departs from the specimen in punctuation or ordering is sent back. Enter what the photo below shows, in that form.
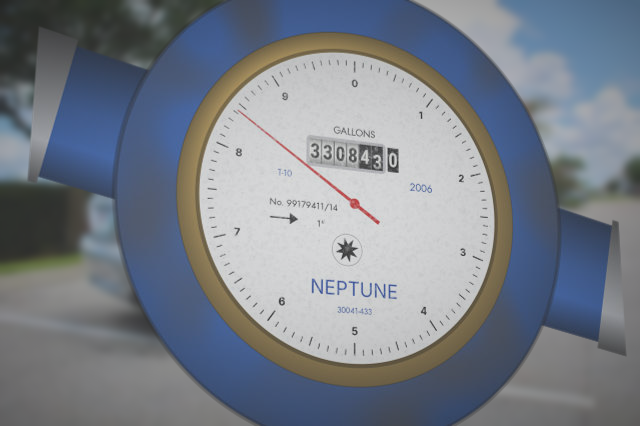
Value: 3308428.4gal
